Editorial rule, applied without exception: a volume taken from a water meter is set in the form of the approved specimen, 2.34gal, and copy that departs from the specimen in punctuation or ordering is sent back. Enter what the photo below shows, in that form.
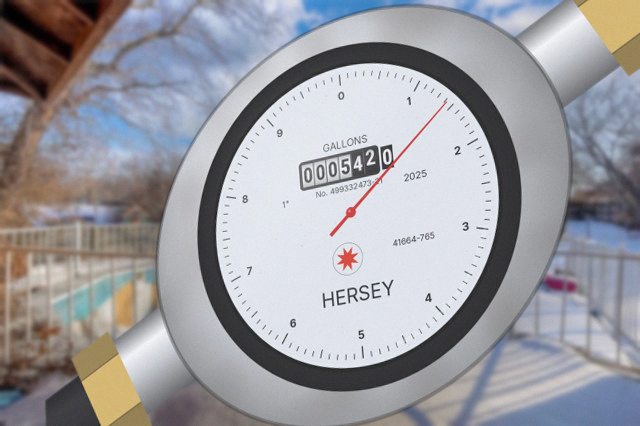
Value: 5421.4gal
